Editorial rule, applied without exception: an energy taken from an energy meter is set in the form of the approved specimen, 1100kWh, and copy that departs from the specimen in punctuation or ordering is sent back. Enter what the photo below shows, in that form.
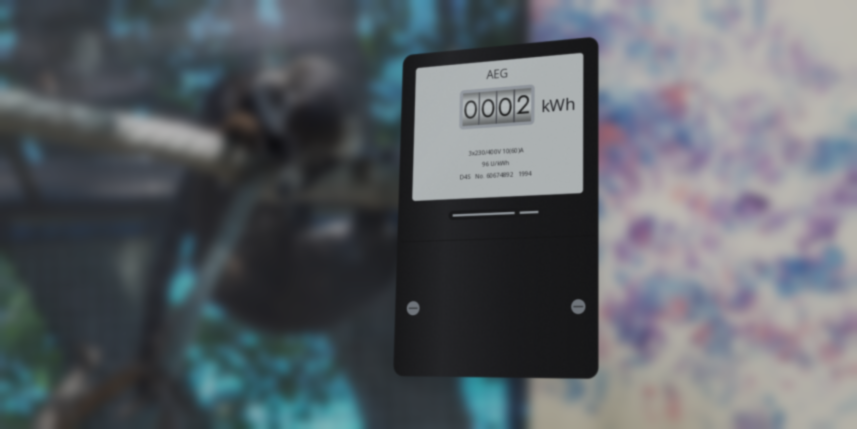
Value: 2kWh
